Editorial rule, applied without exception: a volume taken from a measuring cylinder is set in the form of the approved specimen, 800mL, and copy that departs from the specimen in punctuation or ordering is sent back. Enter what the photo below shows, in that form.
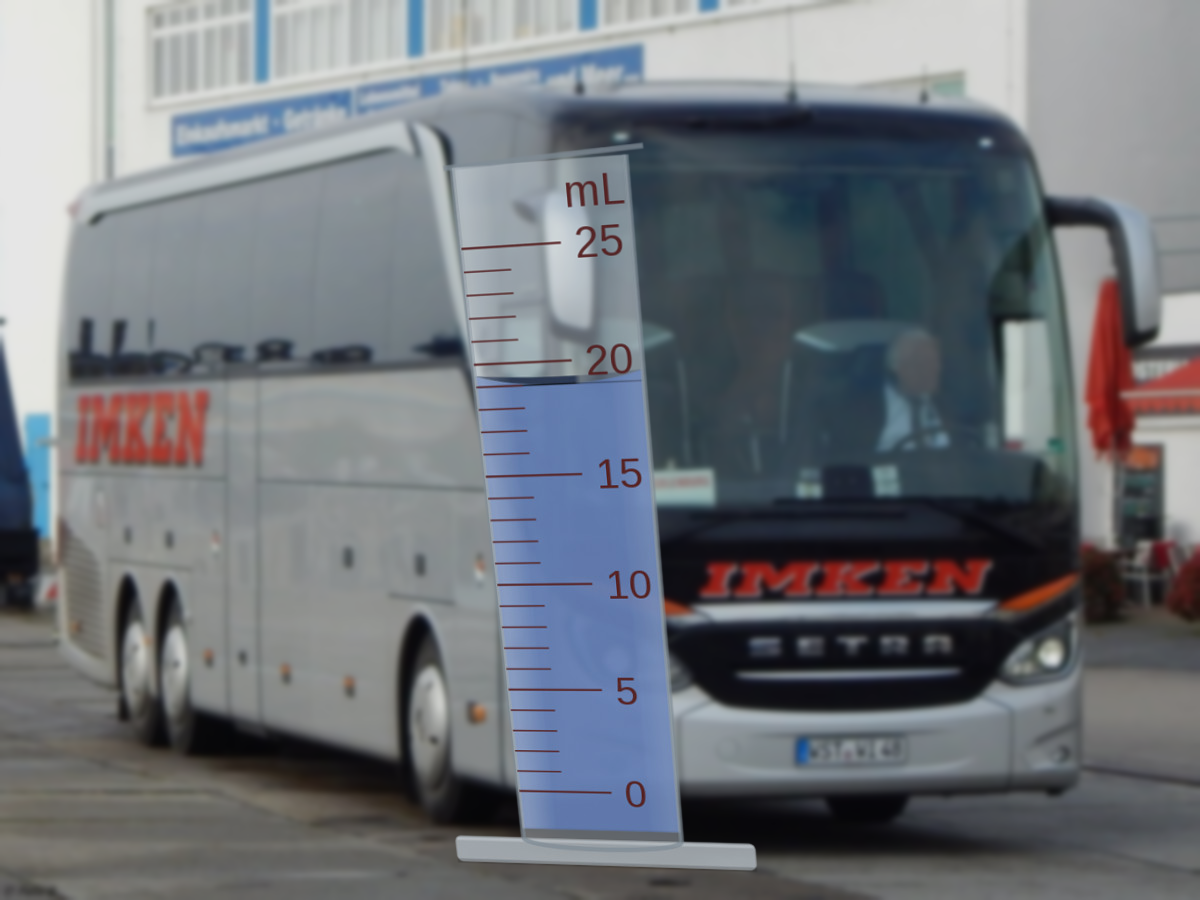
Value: 19mL
